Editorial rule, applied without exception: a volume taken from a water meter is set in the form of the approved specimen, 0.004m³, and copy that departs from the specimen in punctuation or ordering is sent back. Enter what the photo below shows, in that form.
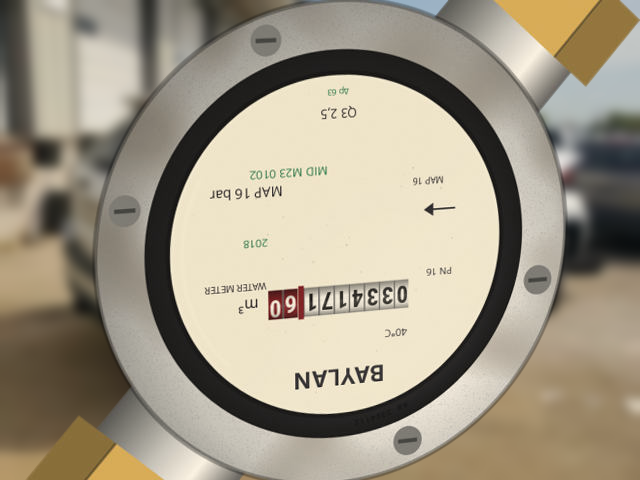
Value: 334171.60m³
